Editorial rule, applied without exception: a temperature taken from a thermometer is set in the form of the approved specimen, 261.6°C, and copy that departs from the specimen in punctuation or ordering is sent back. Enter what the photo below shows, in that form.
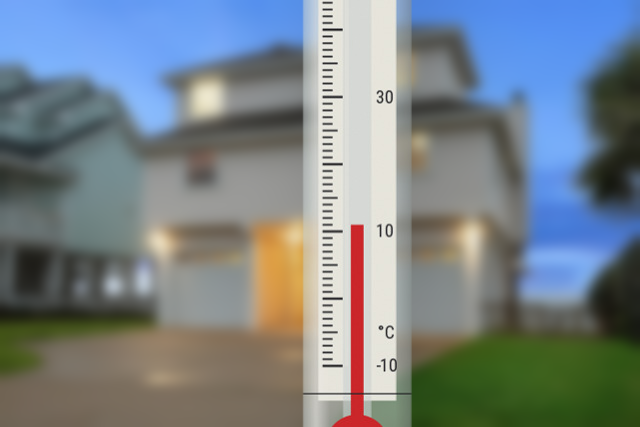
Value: 11°C
